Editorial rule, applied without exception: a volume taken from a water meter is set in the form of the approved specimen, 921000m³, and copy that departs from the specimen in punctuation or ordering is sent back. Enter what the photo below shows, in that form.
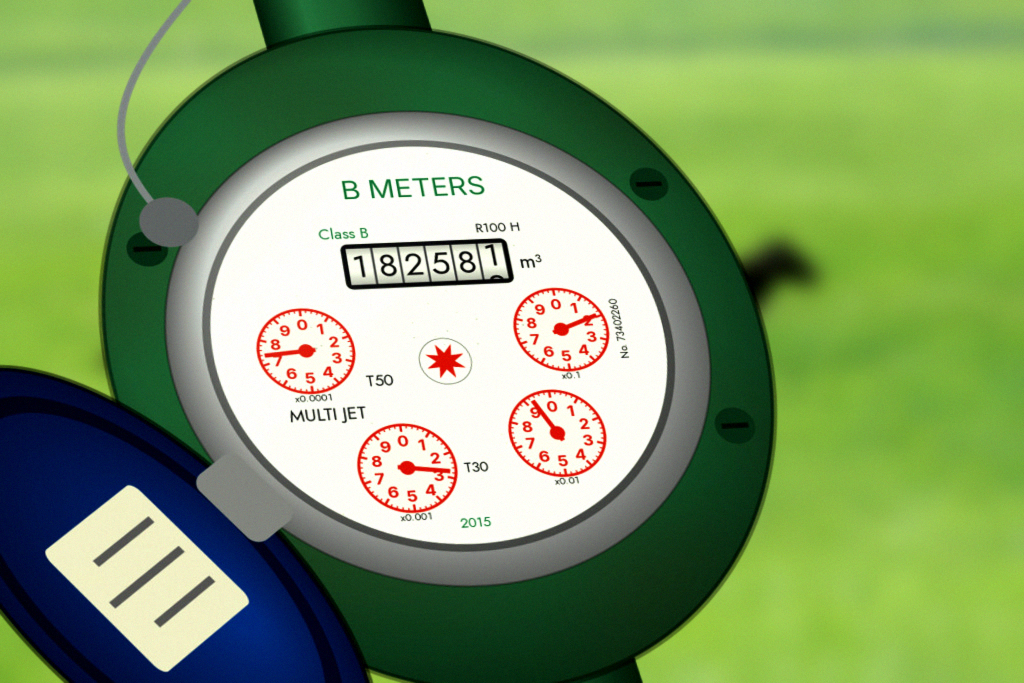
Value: 182581.1927m³
